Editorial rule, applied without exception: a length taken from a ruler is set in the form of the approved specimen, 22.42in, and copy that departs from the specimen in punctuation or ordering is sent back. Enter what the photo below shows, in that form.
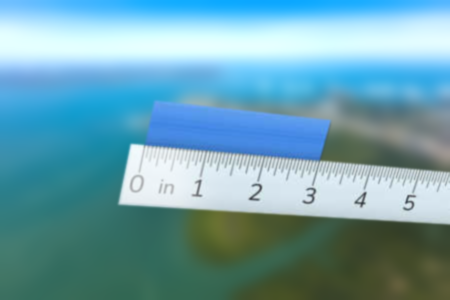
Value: 3in
